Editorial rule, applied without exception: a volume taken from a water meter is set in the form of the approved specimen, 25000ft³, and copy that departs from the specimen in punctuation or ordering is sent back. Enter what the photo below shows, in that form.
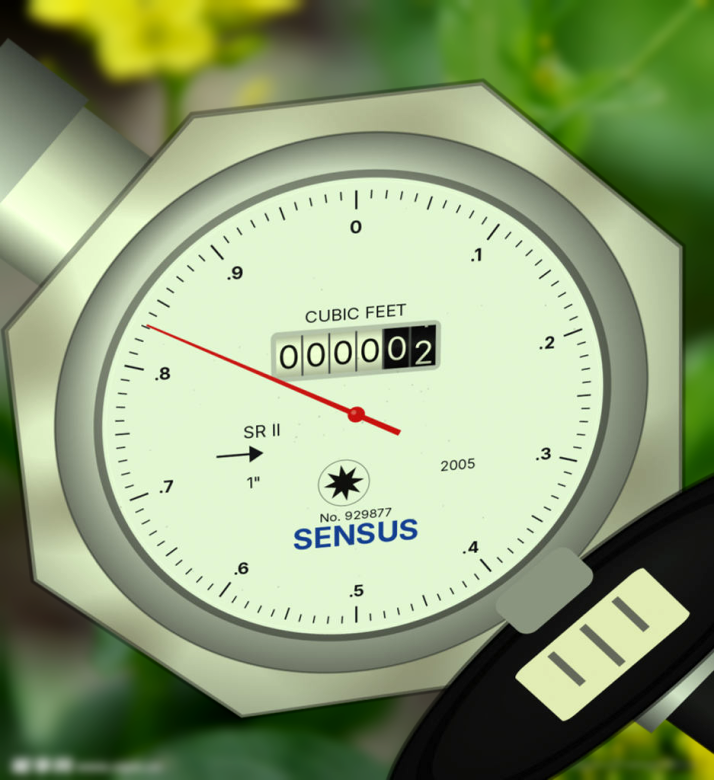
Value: 1.83ft³
